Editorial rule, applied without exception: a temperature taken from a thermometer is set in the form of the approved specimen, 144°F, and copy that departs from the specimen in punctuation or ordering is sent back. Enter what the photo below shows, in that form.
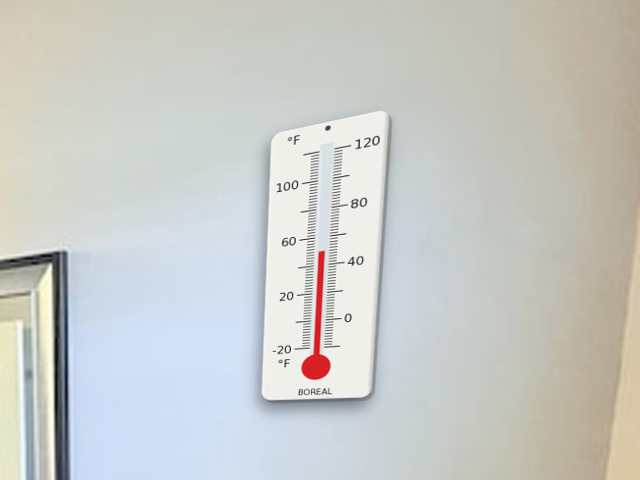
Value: 50°F
